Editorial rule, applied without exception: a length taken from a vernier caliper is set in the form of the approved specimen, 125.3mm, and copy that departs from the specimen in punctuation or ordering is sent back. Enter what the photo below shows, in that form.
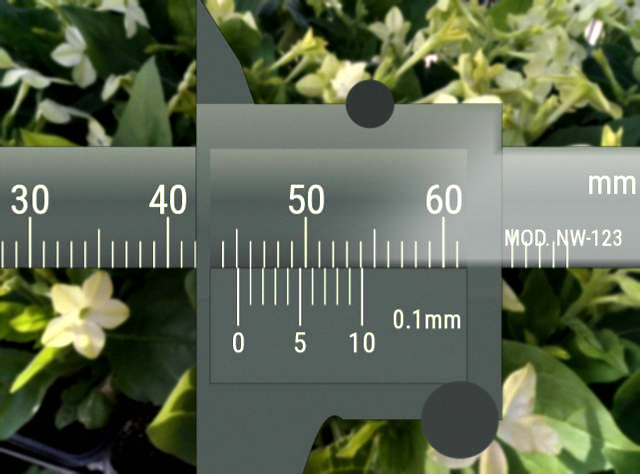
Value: 45.1mm
